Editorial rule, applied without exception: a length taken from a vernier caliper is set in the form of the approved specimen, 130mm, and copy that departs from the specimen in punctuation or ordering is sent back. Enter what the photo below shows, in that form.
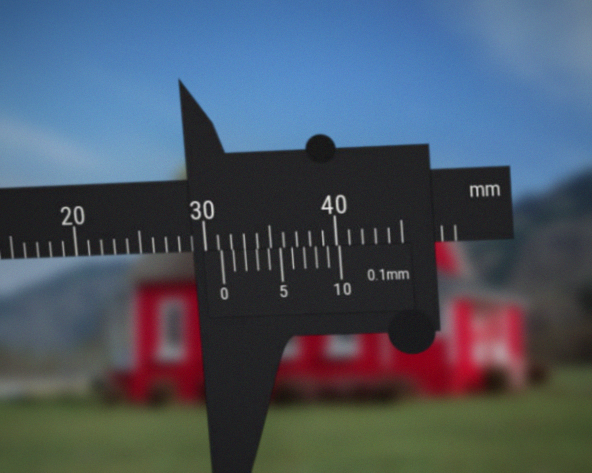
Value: 31.2mm
